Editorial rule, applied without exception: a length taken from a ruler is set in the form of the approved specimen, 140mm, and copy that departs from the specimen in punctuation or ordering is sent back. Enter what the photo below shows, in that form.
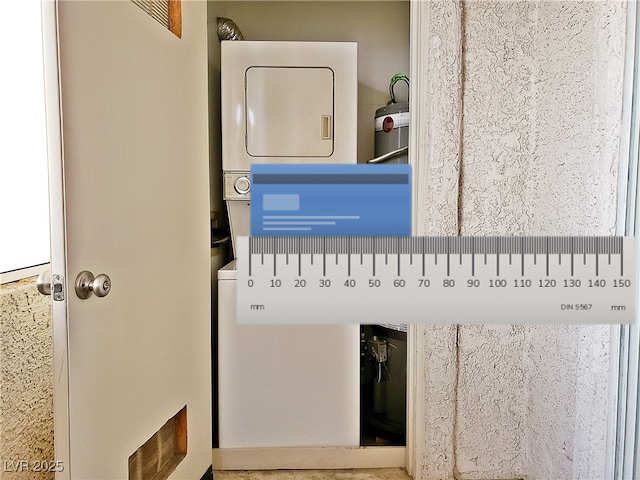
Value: 65mm
